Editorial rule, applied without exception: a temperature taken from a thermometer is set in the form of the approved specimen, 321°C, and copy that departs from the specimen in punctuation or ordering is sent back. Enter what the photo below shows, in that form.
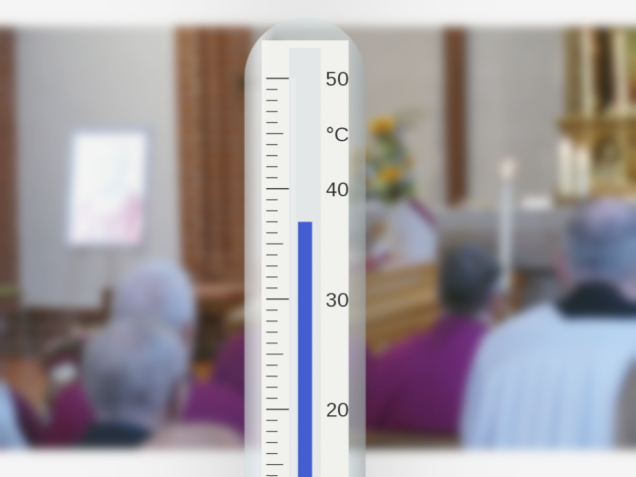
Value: 37°C
